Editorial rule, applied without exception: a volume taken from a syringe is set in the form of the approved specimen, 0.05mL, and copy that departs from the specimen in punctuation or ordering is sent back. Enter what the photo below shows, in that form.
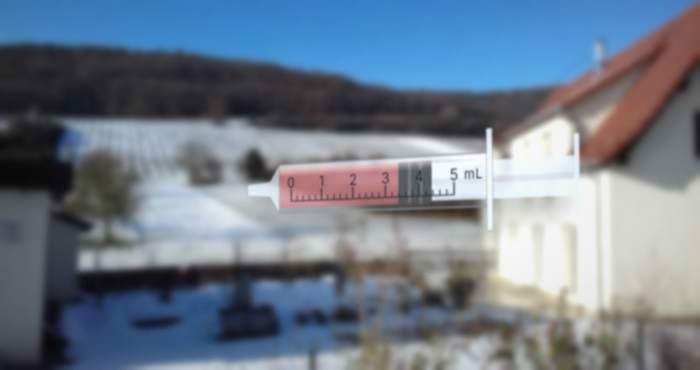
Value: 3.4mL
